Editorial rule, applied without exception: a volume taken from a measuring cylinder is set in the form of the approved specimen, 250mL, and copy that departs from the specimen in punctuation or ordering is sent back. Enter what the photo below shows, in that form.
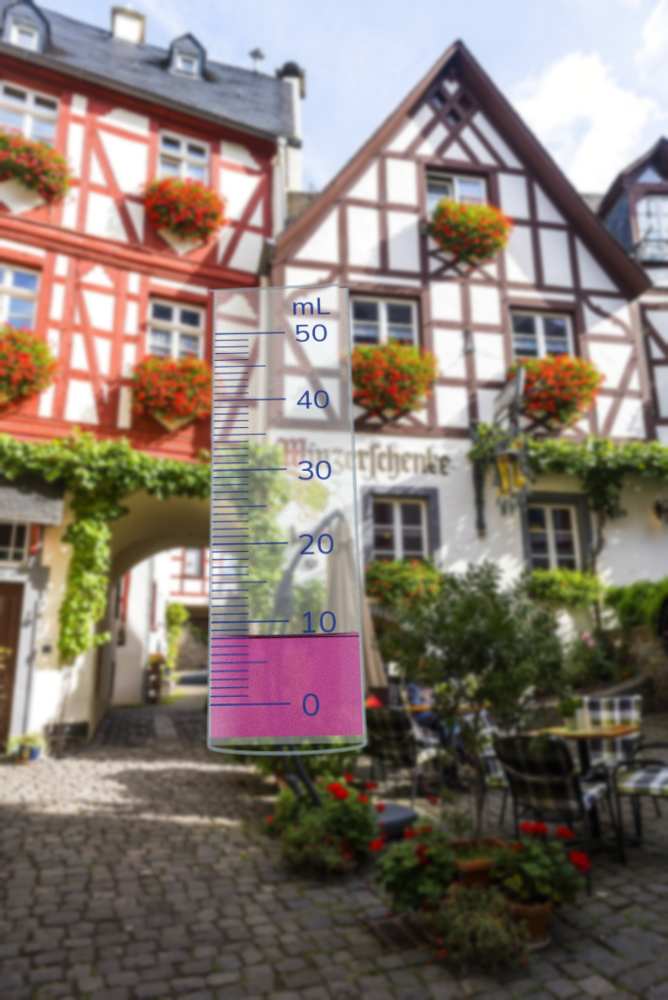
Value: 8mL
